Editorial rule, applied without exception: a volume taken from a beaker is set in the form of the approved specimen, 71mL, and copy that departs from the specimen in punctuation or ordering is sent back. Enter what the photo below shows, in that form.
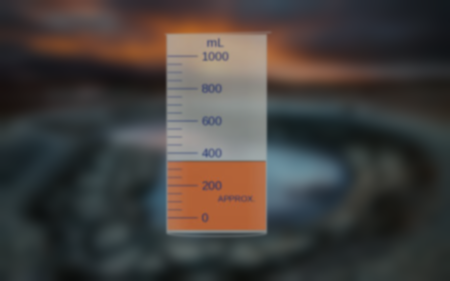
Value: 350mL
